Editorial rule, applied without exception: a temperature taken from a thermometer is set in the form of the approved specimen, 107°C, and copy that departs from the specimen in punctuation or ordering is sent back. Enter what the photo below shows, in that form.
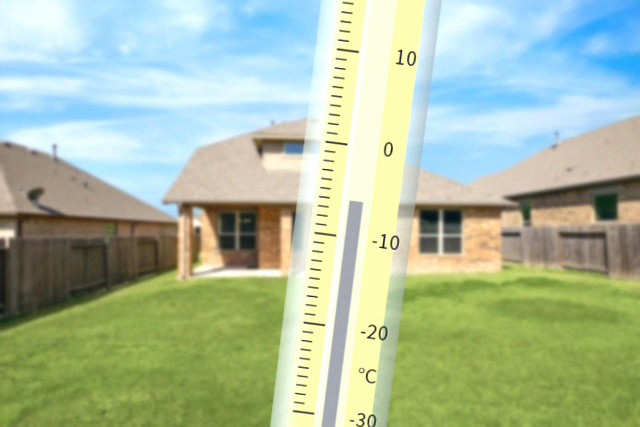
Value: -6°C
